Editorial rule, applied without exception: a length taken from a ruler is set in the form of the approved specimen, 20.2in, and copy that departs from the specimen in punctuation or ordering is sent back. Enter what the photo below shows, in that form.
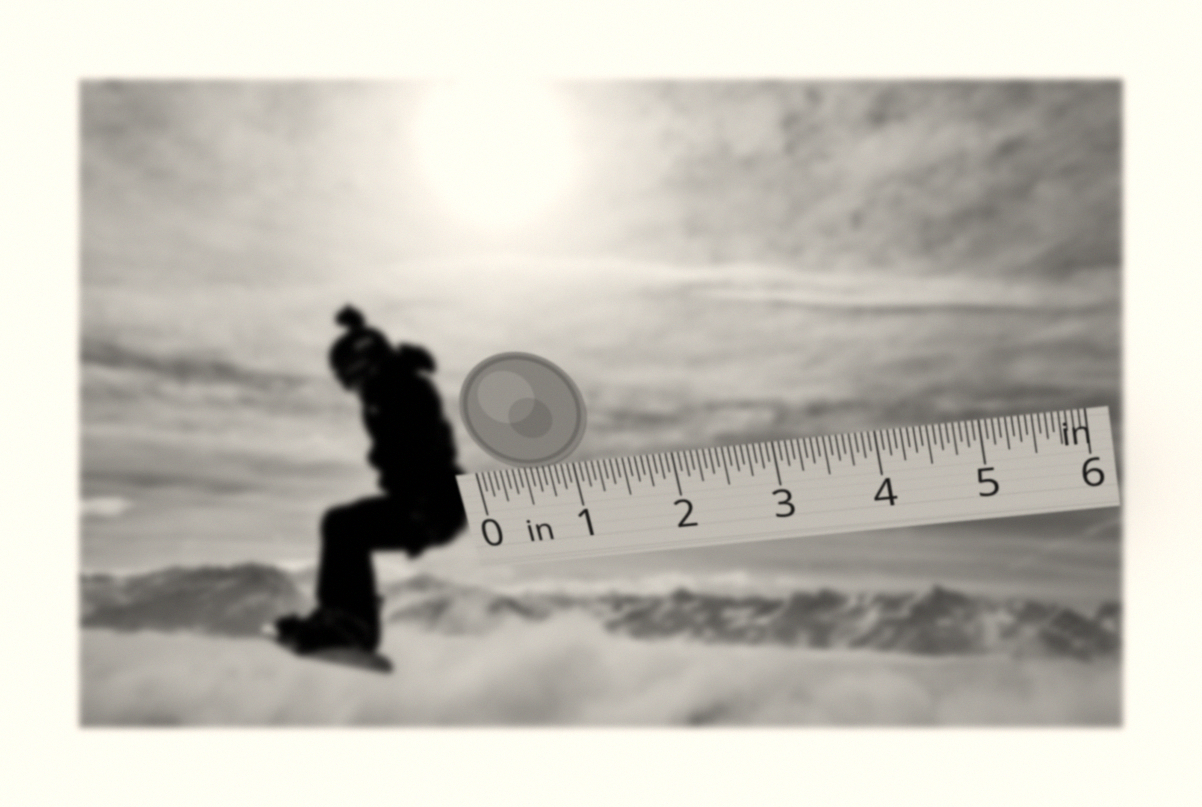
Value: 1.25in
